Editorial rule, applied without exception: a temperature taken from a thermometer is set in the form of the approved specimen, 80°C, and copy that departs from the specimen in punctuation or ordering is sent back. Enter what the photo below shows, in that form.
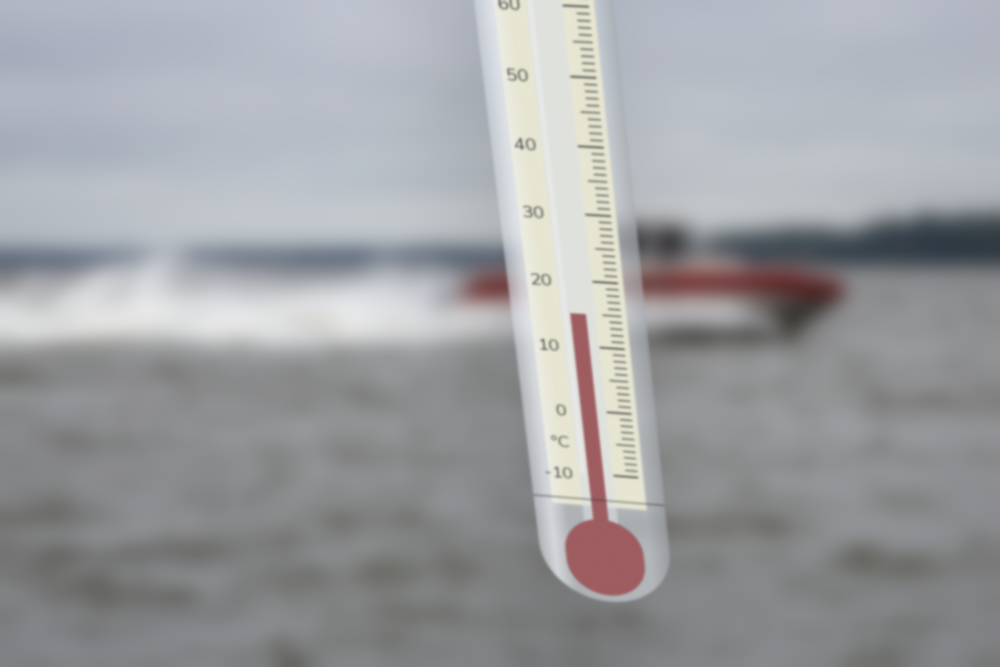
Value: 15°C
